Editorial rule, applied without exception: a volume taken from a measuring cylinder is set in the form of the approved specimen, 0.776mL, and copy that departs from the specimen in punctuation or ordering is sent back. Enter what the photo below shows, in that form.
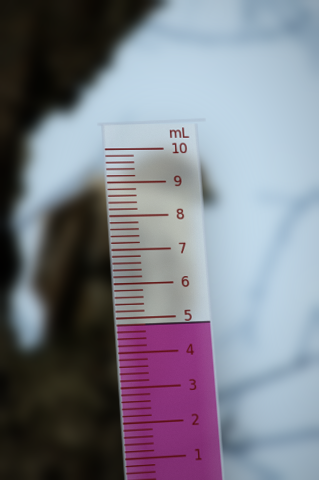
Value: 4.8mL
